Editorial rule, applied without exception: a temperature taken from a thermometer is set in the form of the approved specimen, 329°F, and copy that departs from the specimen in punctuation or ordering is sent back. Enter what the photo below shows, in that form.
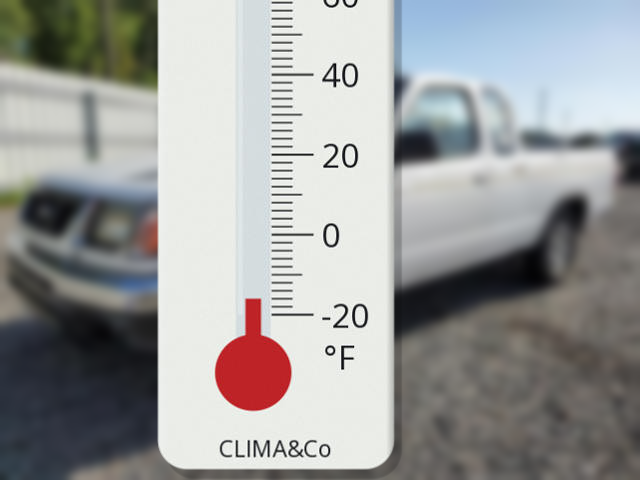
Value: -16°F
